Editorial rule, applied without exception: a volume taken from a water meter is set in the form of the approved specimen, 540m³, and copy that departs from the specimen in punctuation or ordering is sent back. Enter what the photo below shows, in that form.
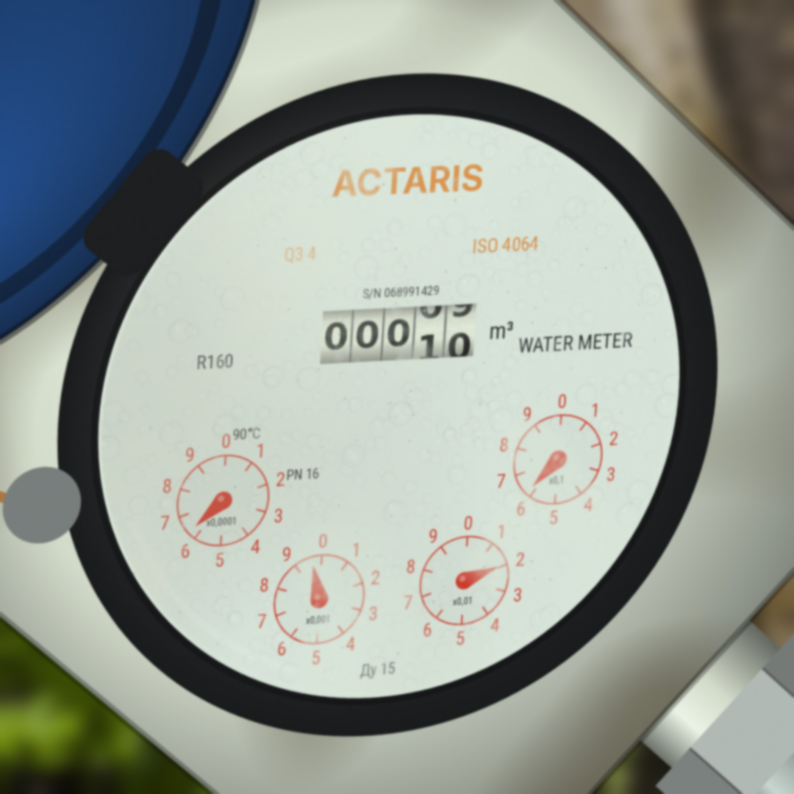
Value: 9.6196m³
